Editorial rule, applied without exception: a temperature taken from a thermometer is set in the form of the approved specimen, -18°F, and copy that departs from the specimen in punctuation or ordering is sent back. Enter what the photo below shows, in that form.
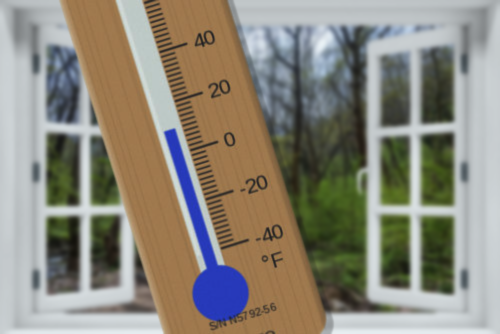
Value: 10°F
